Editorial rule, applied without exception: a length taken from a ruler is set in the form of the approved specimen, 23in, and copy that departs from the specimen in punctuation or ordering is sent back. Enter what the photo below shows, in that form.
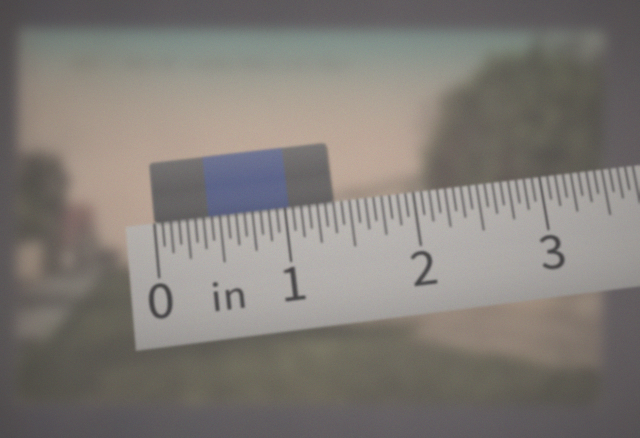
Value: 1.375in
